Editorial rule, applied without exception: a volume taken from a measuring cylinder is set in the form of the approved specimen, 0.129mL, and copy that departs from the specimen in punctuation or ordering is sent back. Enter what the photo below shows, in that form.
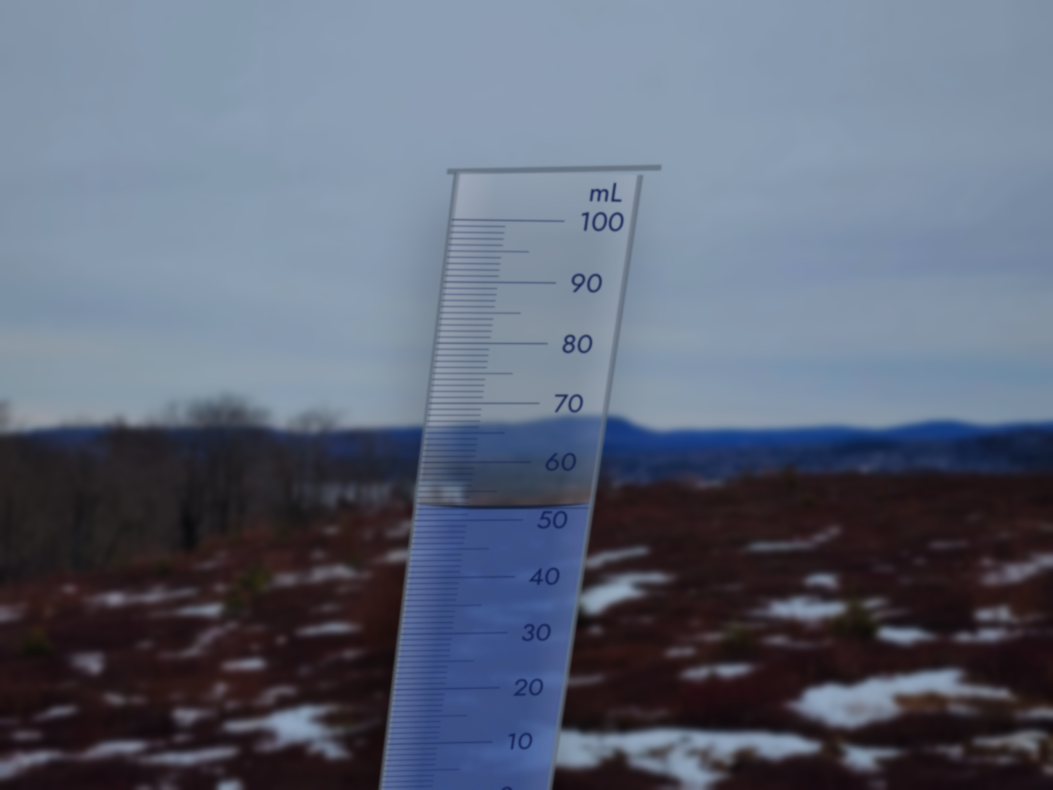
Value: 52mL
